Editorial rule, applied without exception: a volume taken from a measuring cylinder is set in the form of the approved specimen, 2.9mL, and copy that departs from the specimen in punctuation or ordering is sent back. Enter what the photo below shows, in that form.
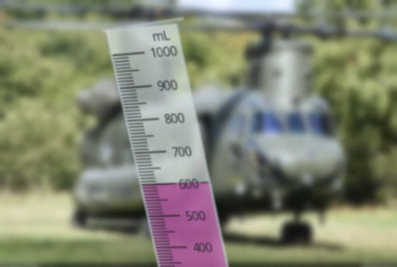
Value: 600mL
